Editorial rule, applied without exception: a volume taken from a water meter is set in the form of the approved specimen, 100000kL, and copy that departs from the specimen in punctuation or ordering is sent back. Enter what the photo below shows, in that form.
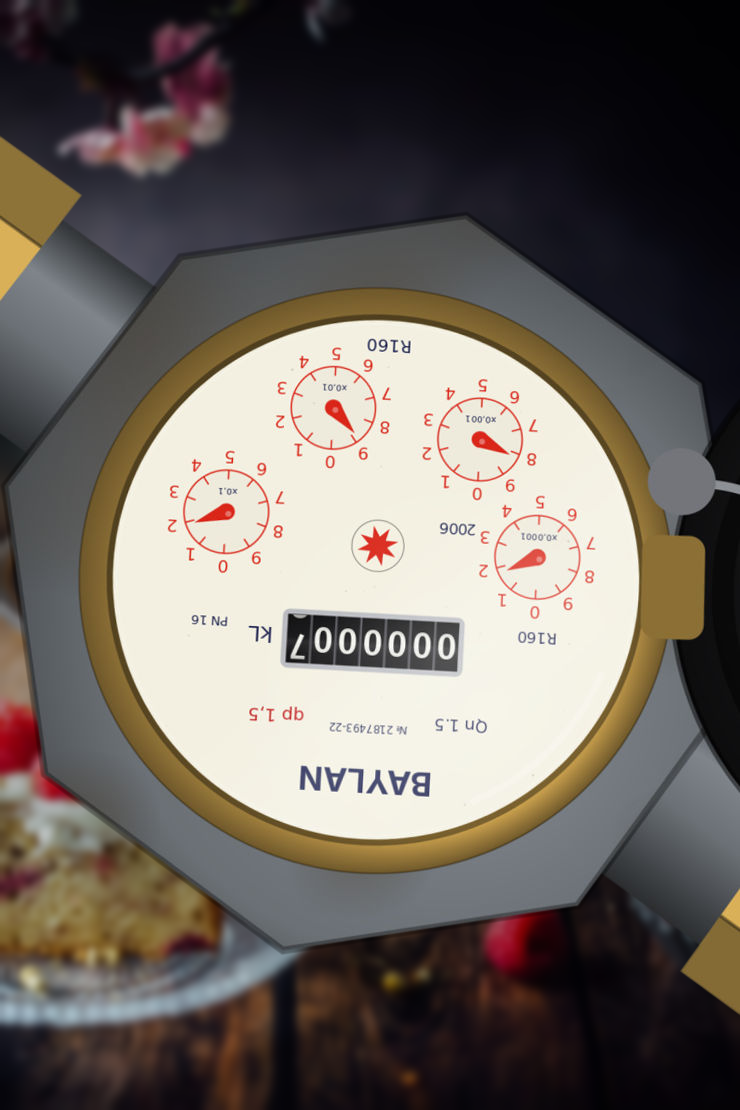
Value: 7.1881kL
